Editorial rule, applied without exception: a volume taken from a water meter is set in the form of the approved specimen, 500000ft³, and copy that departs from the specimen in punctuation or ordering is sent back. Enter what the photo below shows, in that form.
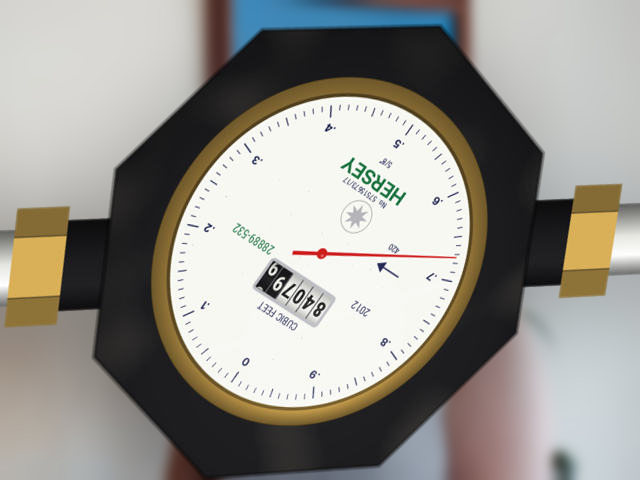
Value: 840798.67ft³
